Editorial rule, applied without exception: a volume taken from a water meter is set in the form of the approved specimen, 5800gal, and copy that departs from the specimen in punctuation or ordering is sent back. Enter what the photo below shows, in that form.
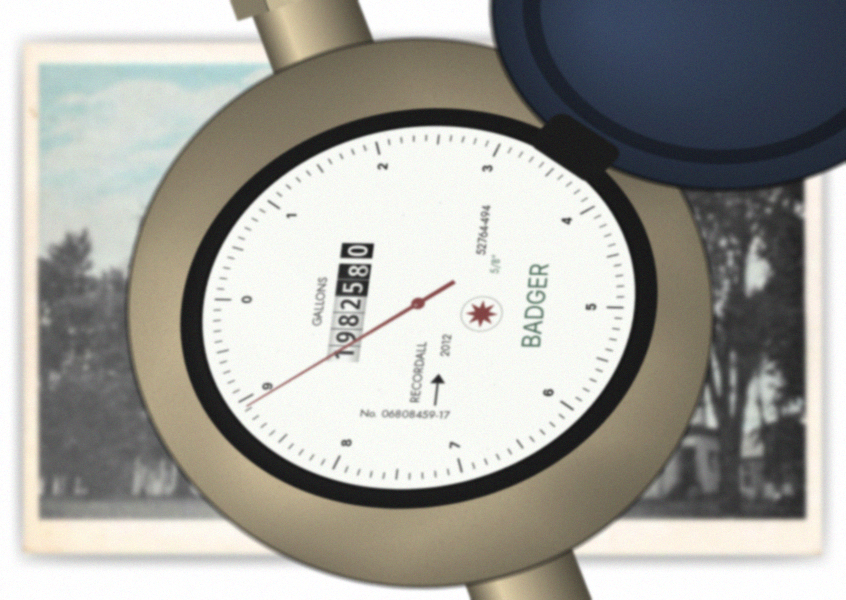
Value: 1982578.9gal
